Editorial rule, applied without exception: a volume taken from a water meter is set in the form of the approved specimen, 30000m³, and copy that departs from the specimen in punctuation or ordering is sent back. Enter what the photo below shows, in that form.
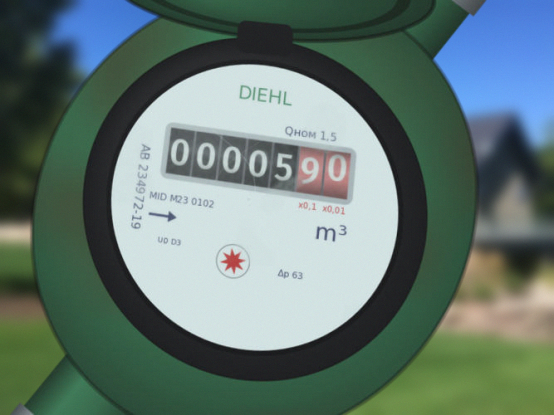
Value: 5.90m³
